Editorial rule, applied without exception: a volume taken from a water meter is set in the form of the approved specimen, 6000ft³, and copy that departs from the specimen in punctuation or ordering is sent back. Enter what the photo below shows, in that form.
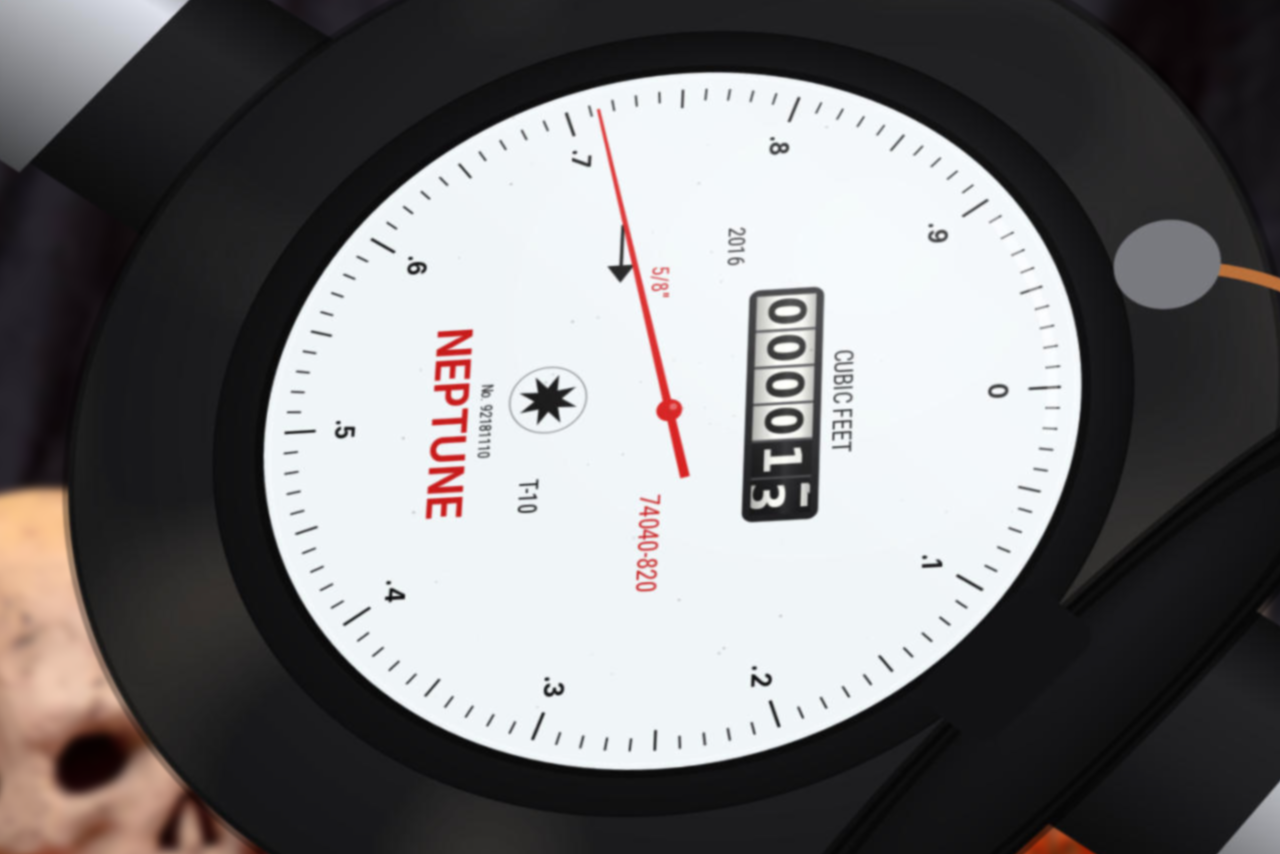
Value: 12.71ft³
